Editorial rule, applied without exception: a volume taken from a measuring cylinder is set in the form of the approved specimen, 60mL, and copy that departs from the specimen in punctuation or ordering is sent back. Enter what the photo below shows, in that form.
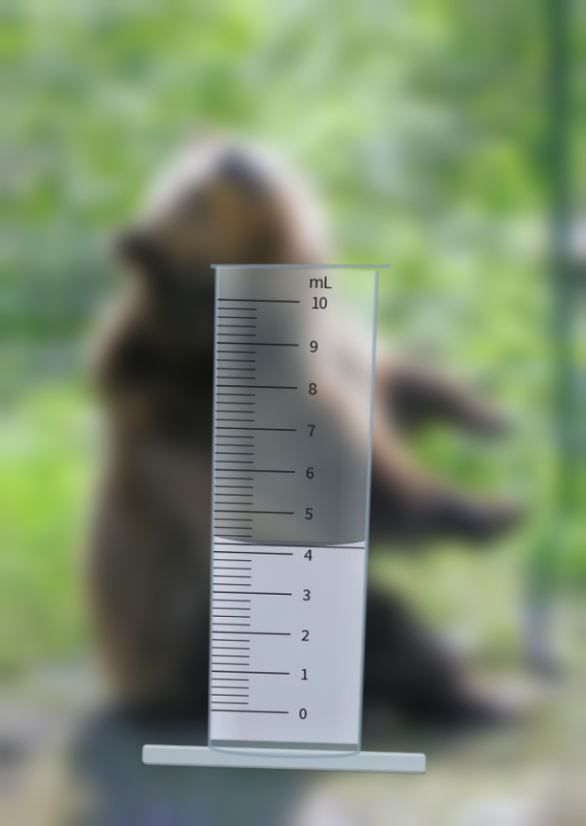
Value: 4.2mL
